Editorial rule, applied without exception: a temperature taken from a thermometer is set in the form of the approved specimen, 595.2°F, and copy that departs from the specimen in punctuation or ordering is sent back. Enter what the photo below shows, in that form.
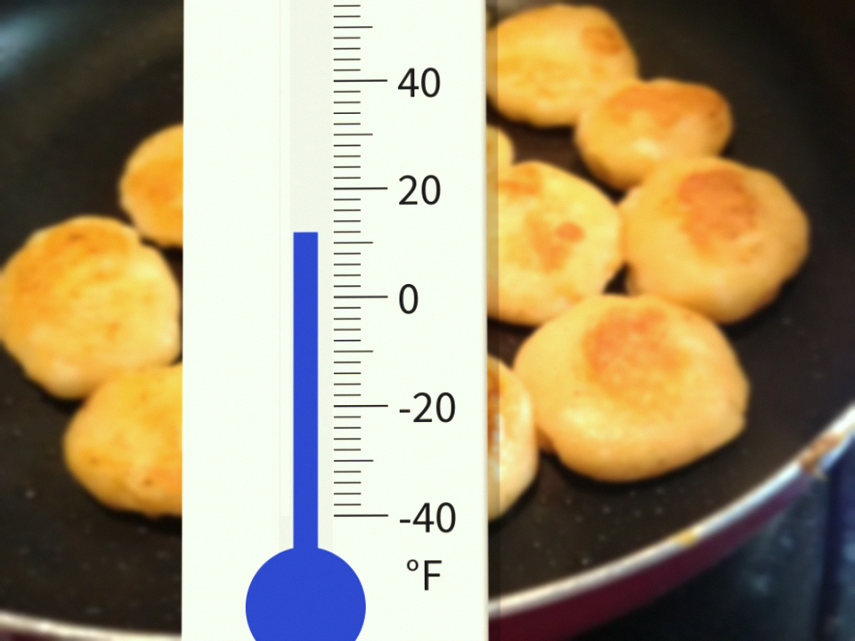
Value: 12°F
